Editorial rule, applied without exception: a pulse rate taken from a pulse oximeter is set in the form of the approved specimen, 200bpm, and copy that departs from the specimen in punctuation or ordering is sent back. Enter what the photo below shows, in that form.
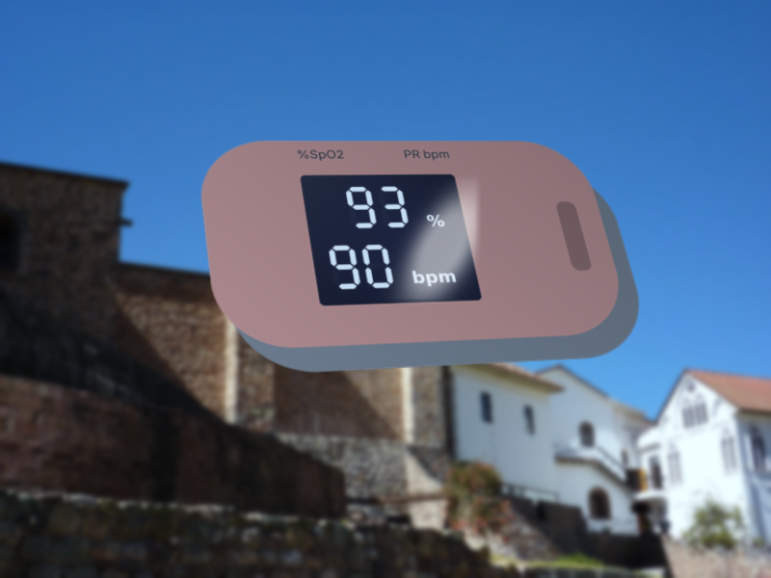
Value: 90bpm
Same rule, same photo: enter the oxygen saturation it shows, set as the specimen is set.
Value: 93%
